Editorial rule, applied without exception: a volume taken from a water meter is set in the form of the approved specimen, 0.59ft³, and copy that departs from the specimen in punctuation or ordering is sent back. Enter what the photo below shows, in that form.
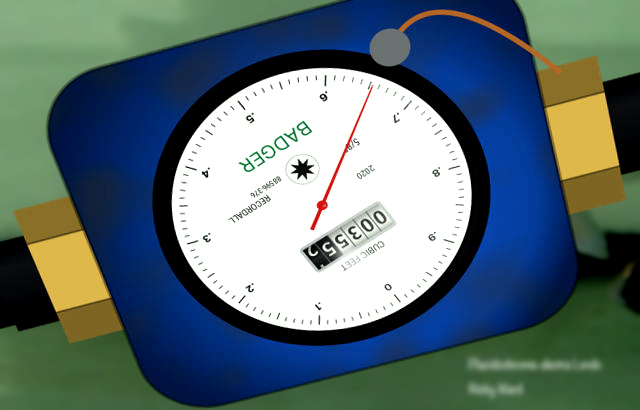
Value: 3551.65ft³
